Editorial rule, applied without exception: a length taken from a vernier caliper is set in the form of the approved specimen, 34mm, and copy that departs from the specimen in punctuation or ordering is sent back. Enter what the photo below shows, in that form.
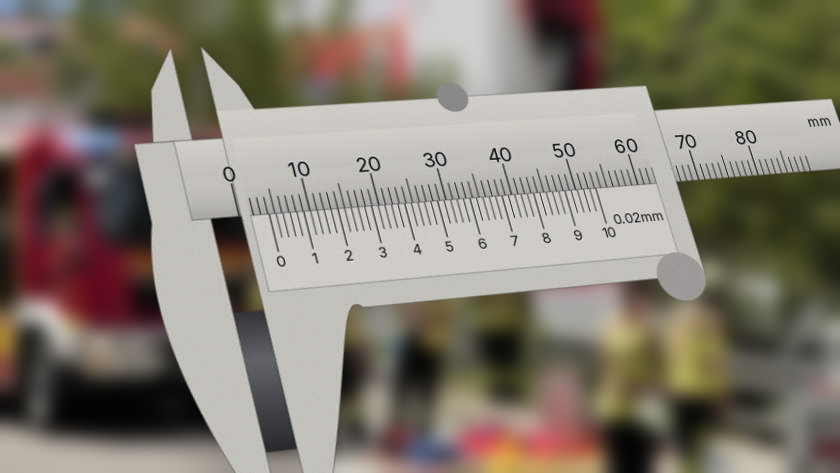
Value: 4.2mm
